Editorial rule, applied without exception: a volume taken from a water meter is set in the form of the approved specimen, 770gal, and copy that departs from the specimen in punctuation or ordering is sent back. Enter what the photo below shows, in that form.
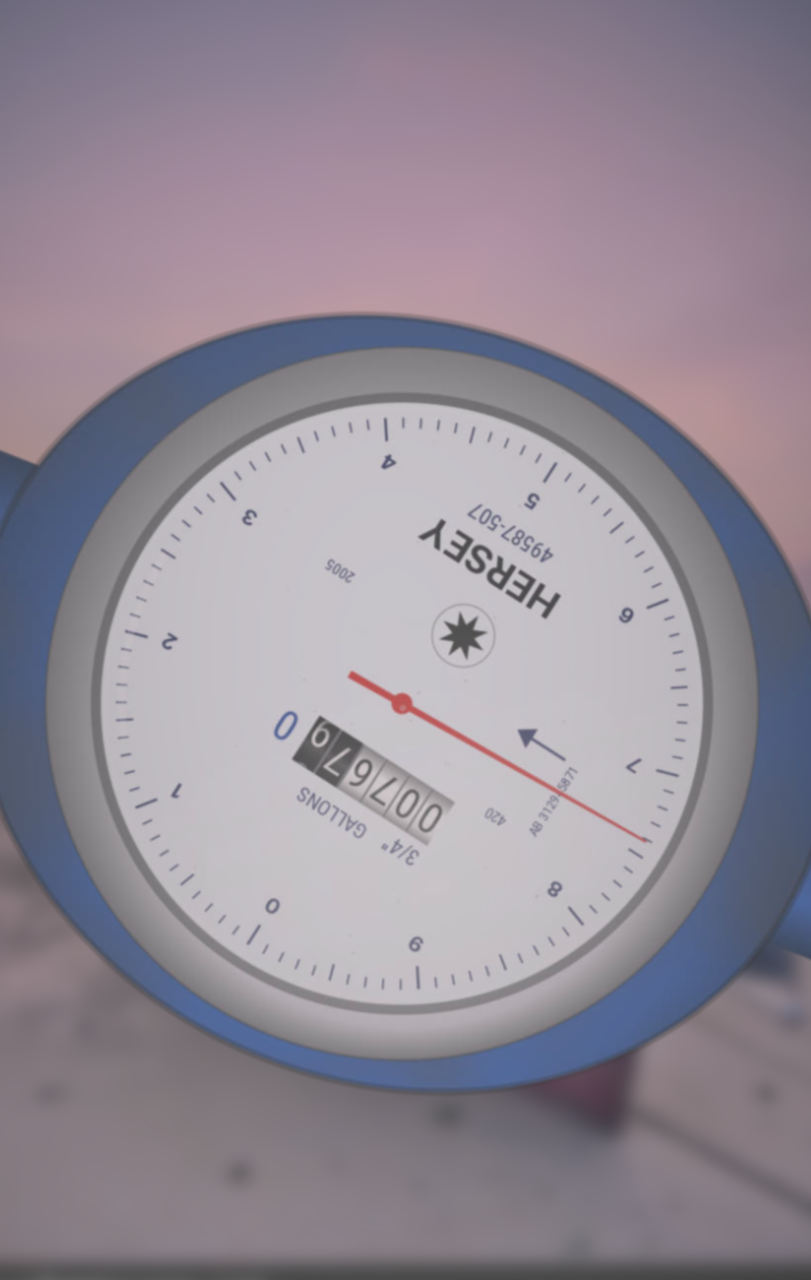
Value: 76787.4gal
